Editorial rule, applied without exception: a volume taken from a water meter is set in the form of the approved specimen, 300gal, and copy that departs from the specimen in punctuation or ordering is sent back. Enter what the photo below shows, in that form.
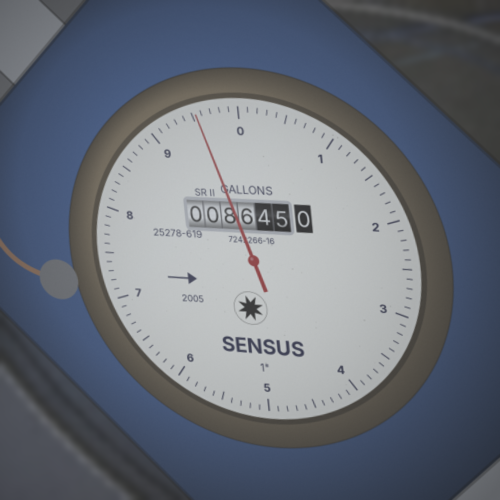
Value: 86449.5gal
